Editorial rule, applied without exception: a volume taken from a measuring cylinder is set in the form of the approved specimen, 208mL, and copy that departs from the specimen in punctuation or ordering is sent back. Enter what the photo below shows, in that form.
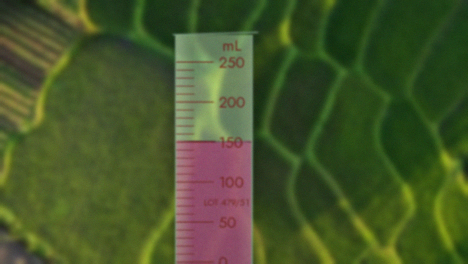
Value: 150mL
